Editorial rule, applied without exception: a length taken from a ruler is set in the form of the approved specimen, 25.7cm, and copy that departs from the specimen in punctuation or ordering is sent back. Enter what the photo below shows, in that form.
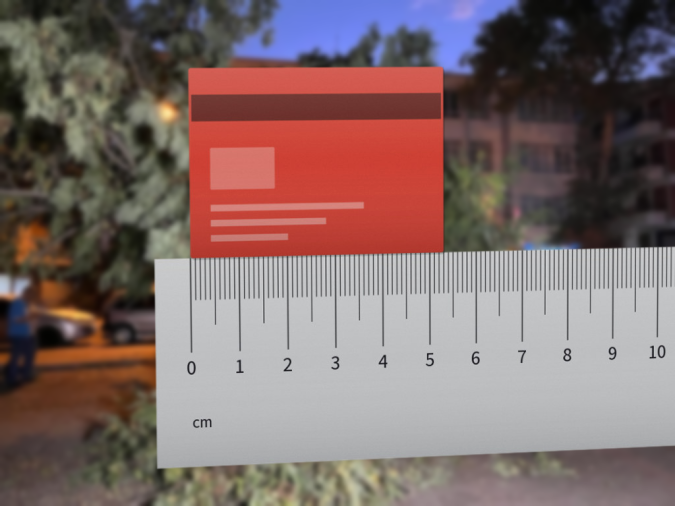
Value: 5.3cm
